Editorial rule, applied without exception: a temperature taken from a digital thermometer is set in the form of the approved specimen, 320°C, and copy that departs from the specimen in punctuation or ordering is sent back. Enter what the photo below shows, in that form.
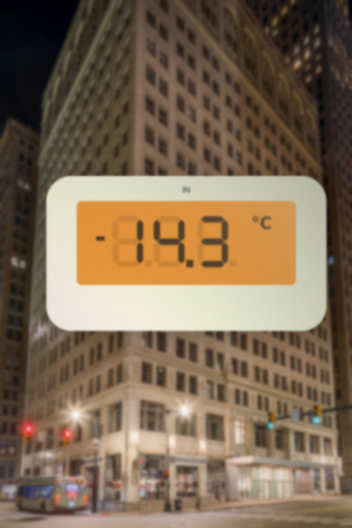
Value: -14.3°C
